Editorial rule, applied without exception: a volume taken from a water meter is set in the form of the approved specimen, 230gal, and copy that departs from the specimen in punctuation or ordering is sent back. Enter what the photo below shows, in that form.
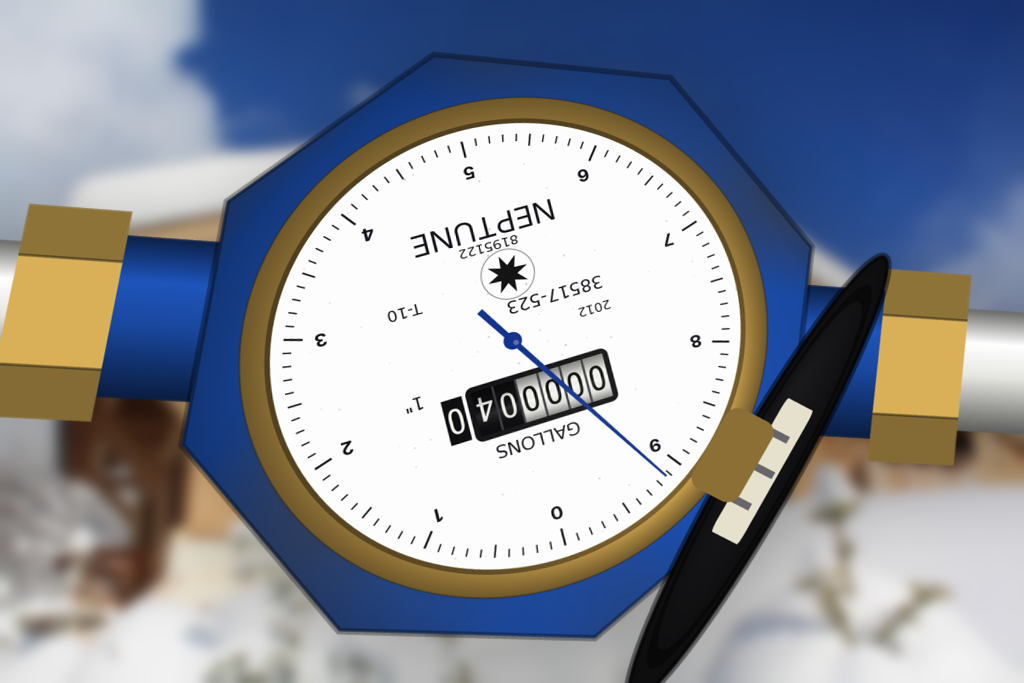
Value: 39.1gal
